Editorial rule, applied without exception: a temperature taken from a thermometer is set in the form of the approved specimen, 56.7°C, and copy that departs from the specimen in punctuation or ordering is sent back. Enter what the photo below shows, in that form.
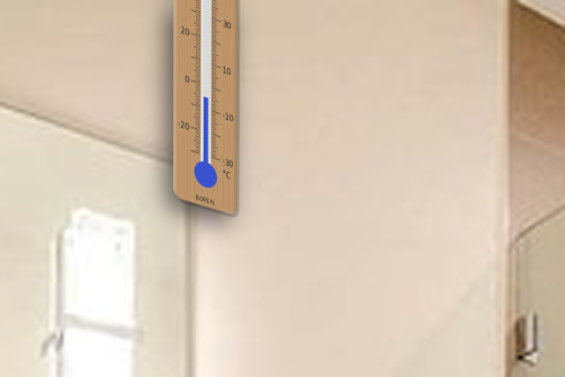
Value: -5°C
